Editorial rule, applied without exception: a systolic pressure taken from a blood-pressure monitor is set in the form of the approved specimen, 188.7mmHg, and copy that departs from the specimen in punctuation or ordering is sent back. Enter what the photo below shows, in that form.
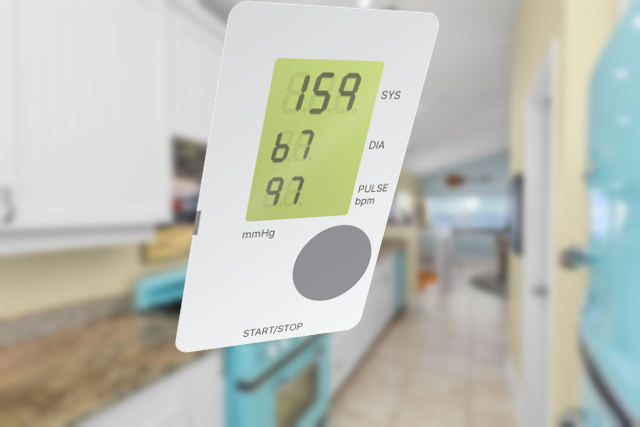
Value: 159mmHg
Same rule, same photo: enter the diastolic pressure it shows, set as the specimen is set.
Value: 67mmHg
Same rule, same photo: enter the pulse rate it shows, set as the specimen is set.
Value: 97bpm
